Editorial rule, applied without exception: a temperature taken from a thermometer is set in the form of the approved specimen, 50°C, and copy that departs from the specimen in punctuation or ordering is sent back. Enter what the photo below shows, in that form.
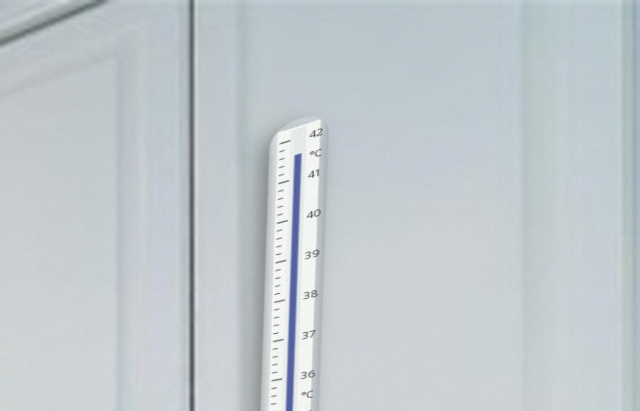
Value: 41.6°C
